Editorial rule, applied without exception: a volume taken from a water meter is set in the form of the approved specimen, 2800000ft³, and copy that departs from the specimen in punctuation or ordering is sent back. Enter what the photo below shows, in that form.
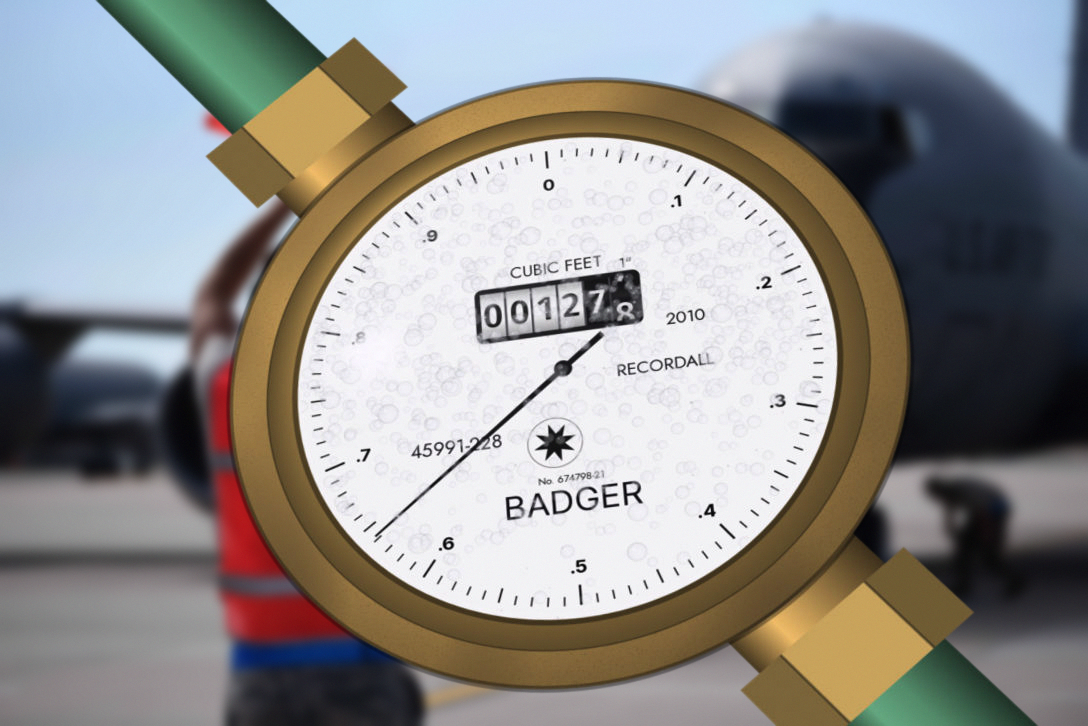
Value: 1277.64ft³
